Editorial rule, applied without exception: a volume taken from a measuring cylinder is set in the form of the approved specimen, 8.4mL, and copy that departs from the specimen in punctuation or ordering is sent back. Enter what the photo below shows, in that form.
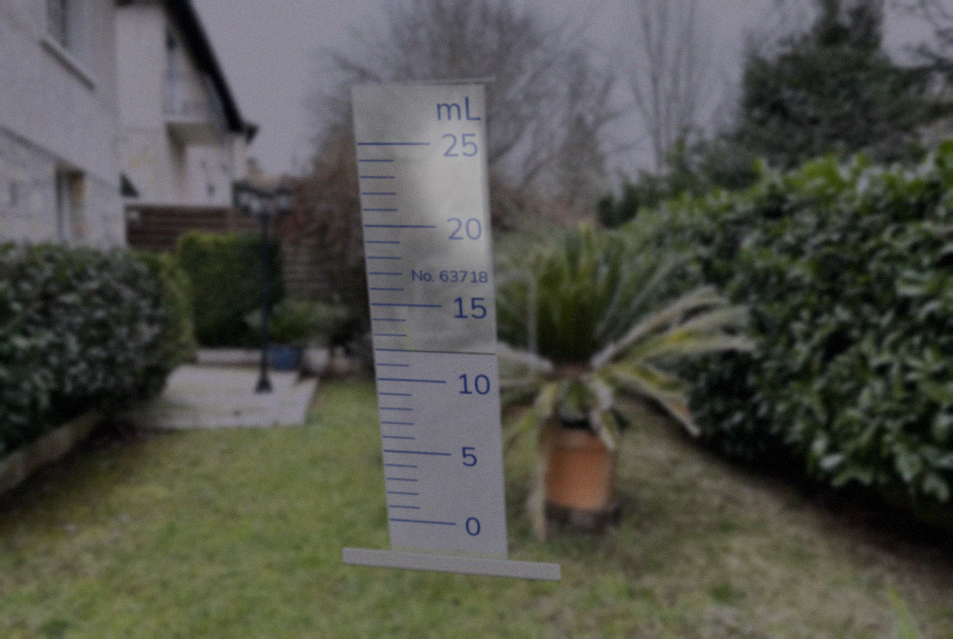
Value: 12mL
